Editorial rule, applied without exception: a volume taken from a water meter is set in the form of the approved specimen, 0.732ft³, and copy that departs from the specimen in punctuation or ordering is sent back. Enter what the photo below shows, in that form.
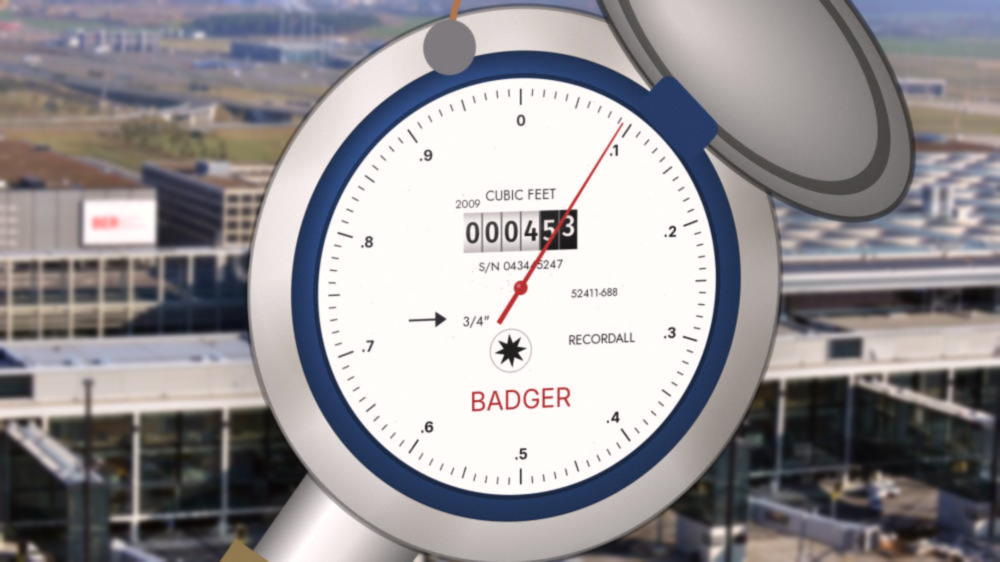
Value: 453.09ft³
